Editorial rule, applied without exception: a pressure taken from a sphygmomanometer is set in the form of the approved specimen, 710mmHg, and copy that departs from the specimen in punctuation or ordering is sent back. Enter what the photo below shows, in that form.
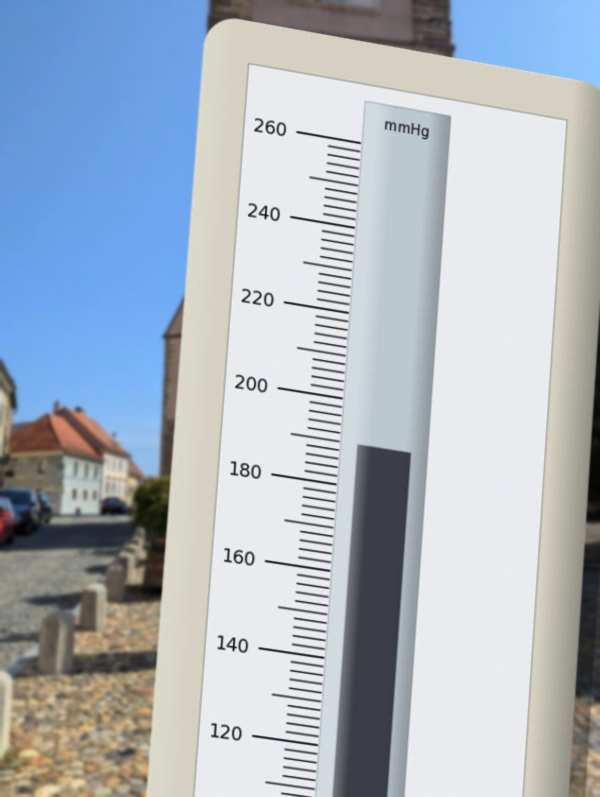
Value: 190mmHg
